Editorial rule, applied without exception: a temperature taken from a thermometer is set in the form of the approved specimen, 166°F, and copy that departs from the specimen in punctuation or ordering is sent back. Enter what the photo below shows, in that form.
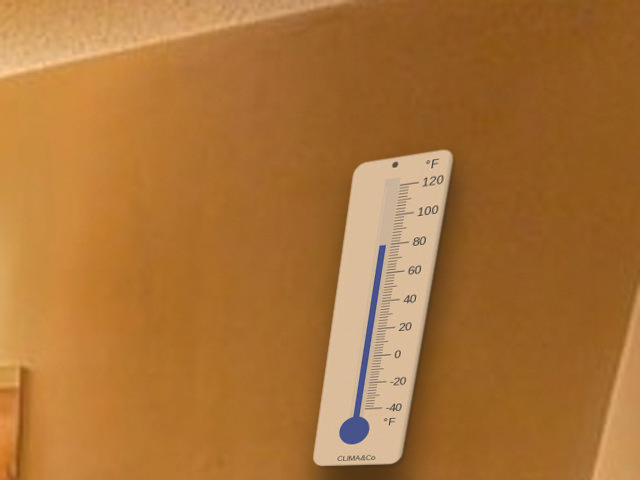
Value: 80°F
